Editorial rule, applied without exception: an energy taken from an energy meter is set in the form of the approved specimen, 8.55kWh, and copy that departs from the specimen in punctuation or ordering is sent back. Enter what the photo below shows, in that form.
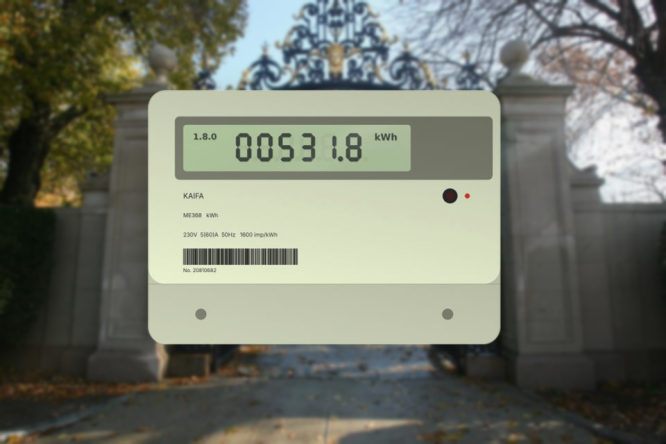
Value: 531.8kWh
